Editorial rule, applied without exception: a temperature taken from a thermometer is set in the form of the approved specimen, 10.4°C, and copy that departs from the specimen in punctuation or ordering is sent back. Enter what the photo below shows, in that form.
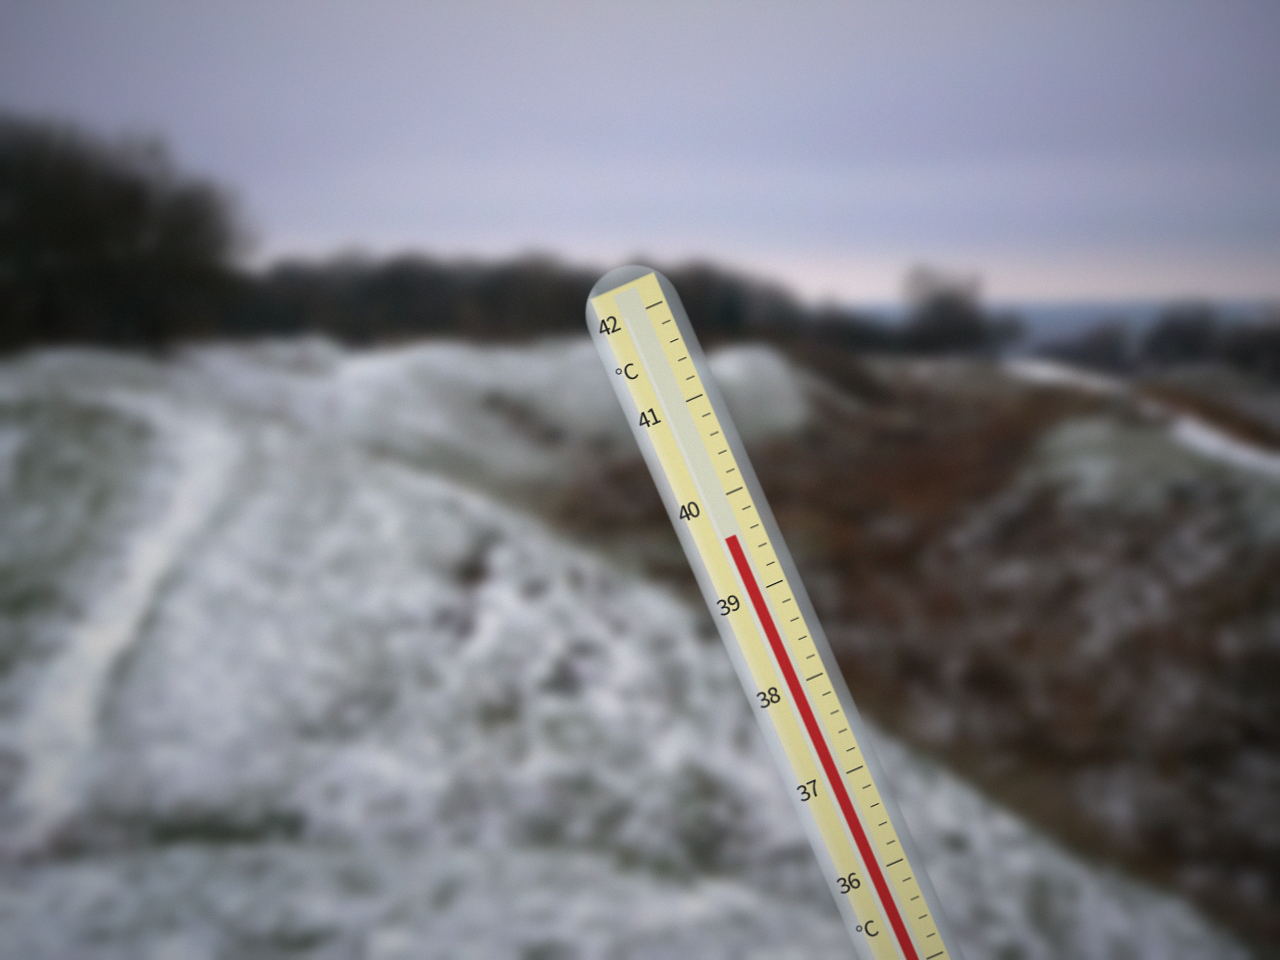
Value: 39.6°C
